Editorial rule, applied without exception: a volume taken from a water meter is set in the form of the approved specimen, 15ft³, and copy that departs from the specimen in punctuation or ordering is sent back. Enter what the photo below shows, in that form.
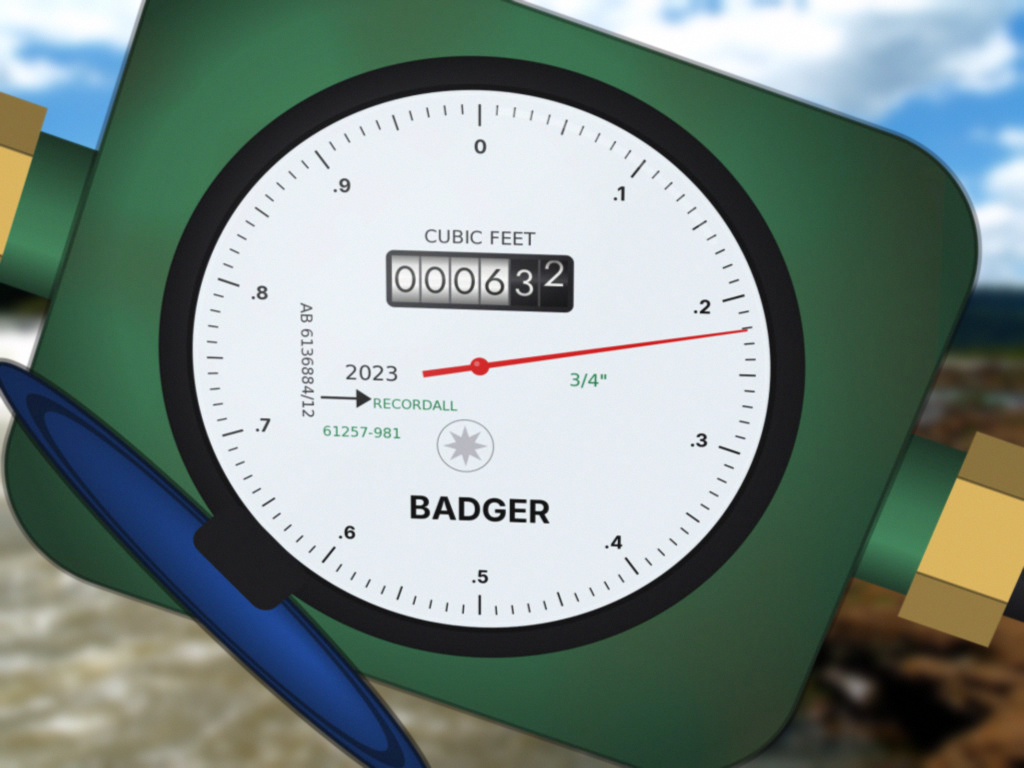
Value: 632.22ft³
